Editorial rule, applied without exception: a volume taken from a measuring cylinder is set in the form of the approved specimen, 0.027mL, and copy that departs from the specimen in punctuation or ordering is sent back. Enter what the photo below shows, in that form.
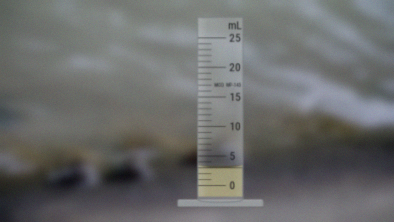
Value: 3mL
